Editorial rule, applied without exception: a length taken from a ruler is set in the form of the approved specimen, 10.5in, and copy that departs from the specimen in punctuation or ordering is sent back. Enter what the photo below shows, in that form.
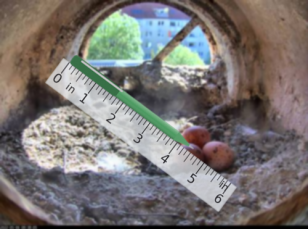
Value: 4.5in
